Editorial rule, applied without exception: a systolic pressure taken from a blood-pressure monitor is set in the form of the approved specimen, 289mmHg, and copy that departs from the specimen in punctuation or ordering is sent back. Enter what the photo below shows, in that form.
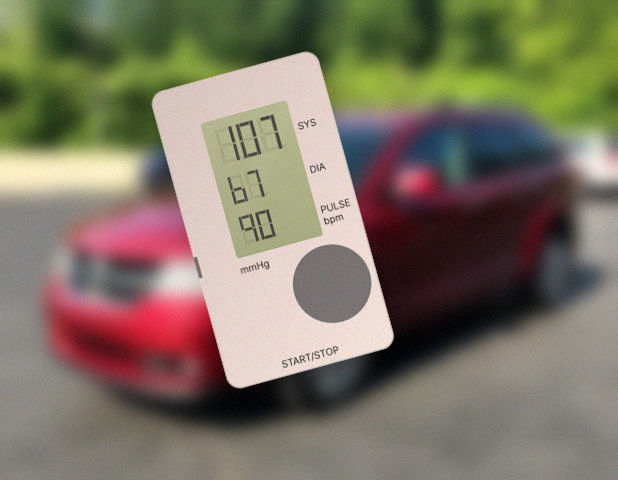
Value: 107mmHg
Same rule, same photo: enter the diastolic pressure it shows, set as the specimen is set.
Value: 67mmHg
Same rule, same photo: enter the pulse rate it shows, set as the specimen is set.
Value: 90bpm
